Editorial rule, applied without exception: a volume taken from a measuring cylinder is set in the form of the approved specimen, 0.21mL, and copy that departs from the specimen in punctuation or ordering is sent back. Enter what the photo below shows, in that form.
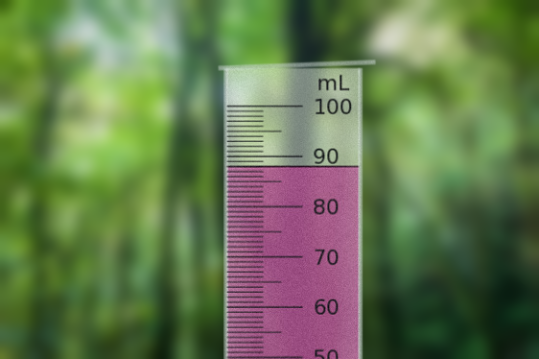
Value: 88mL
